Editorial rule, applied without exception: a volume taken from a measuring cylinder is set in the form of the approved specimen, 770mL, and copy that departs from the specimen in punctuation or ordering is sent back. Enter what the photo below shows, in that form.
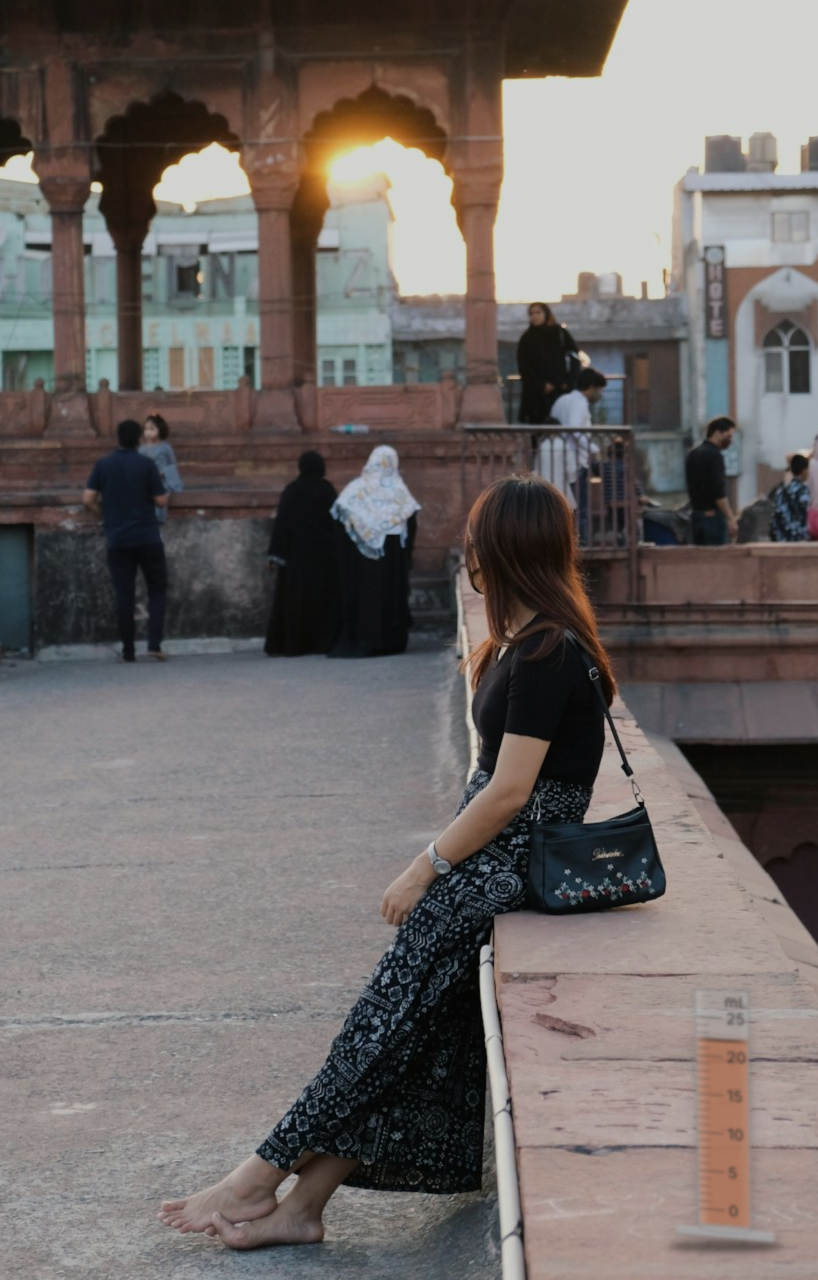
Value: 22mL
